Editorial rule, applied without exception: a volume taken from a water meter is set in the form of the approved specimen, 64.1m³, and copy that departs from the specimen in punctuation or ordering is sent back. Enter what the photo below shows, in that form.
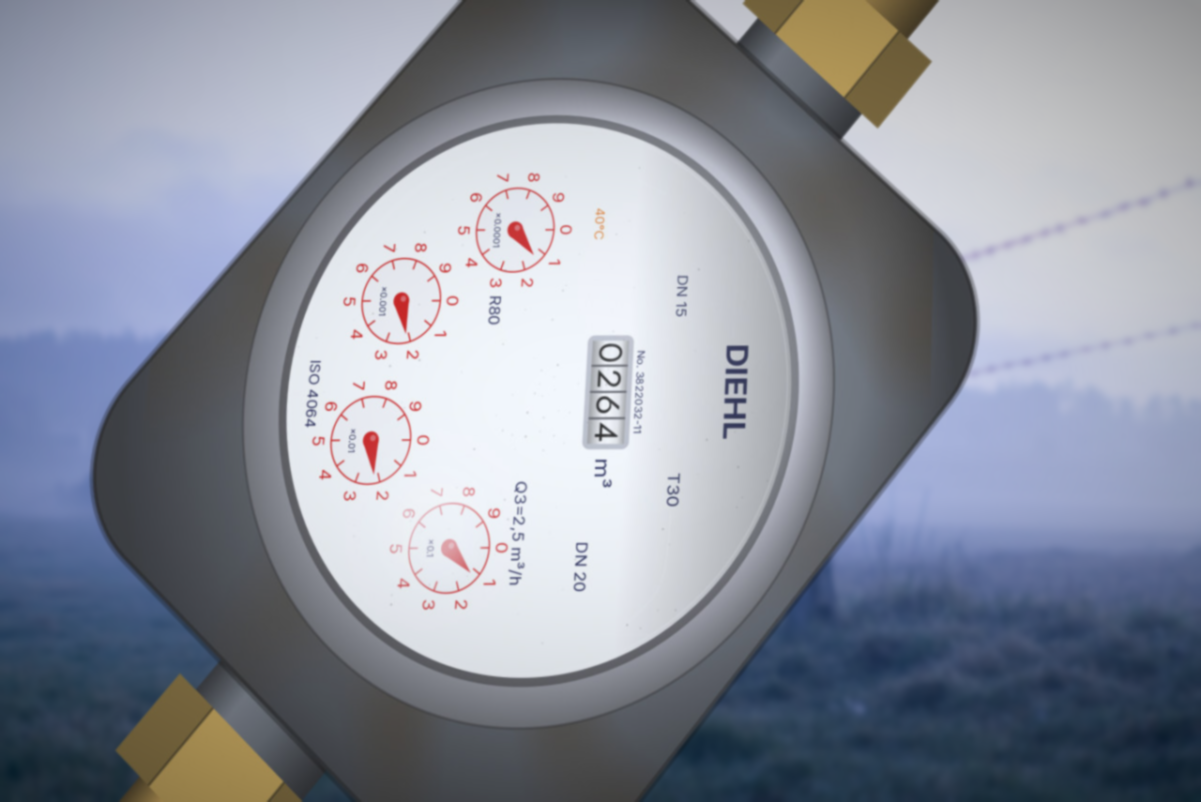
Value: 264.1221m³
